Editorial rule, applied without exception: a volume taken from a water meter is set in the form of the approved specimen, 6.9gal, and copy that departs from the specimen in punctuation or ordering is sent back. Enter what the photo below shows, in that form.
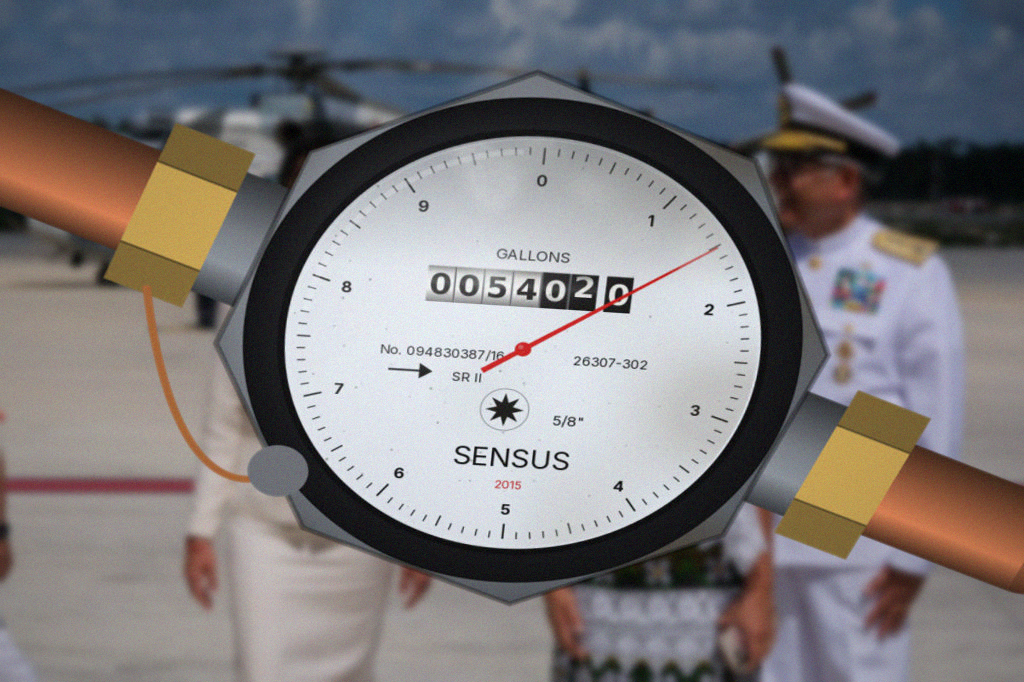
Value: 54021.5gal
